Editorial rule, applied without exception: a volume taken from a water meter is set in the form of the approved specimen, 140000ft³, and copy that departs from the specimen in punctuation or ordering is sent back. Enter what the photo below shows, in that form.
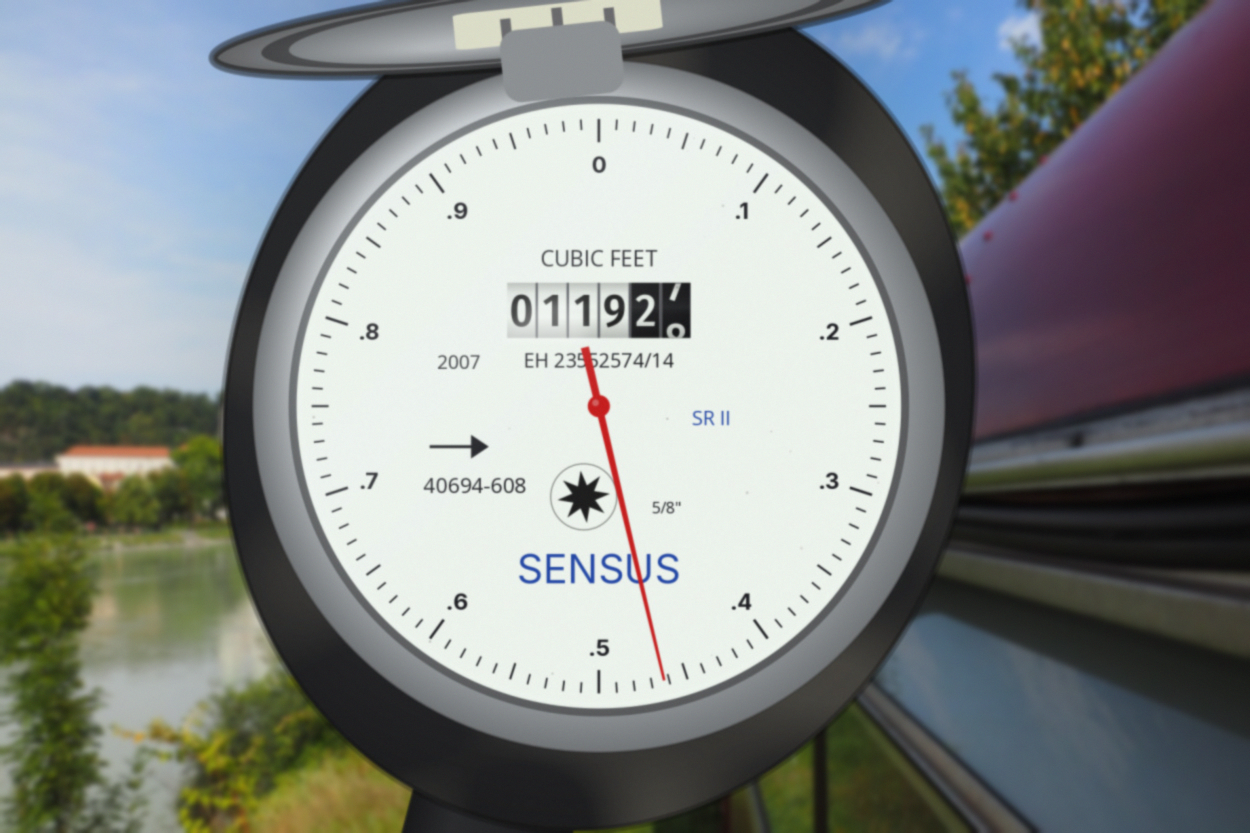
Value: 11927.46ft³
